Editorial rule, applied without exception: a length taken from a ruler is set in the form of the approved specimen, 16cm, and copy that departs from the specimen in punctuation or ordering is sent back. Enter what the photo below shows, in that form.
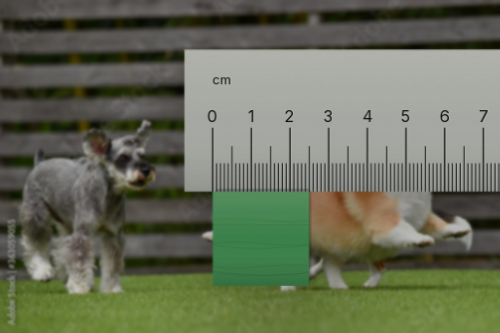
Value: 2.5cm
